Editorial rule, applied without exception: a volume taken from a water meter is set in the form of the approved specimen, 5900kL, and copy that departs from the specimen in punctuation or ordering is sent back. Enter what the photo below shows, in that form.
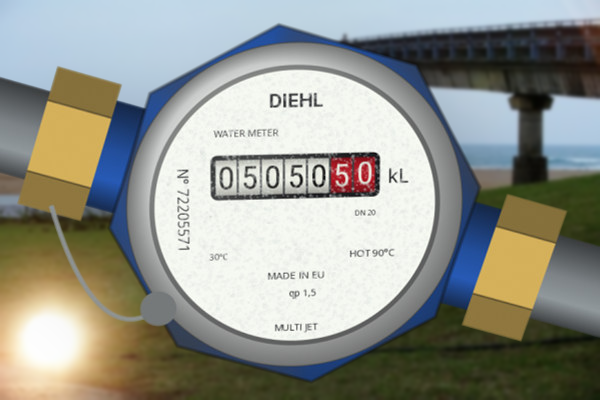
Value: 5050.50kL
